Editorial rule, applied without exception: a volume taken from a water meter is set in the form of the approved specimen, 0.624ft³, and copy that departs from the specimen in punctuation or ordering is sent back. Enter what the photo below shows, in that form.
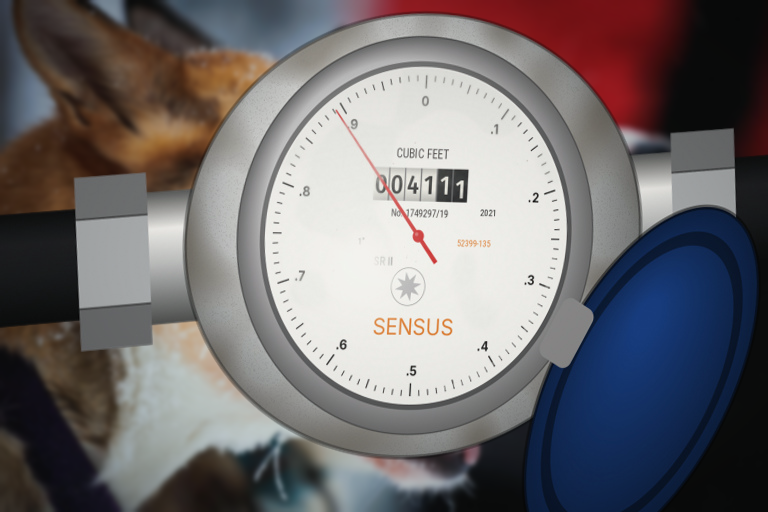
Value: 4110.89ft³
